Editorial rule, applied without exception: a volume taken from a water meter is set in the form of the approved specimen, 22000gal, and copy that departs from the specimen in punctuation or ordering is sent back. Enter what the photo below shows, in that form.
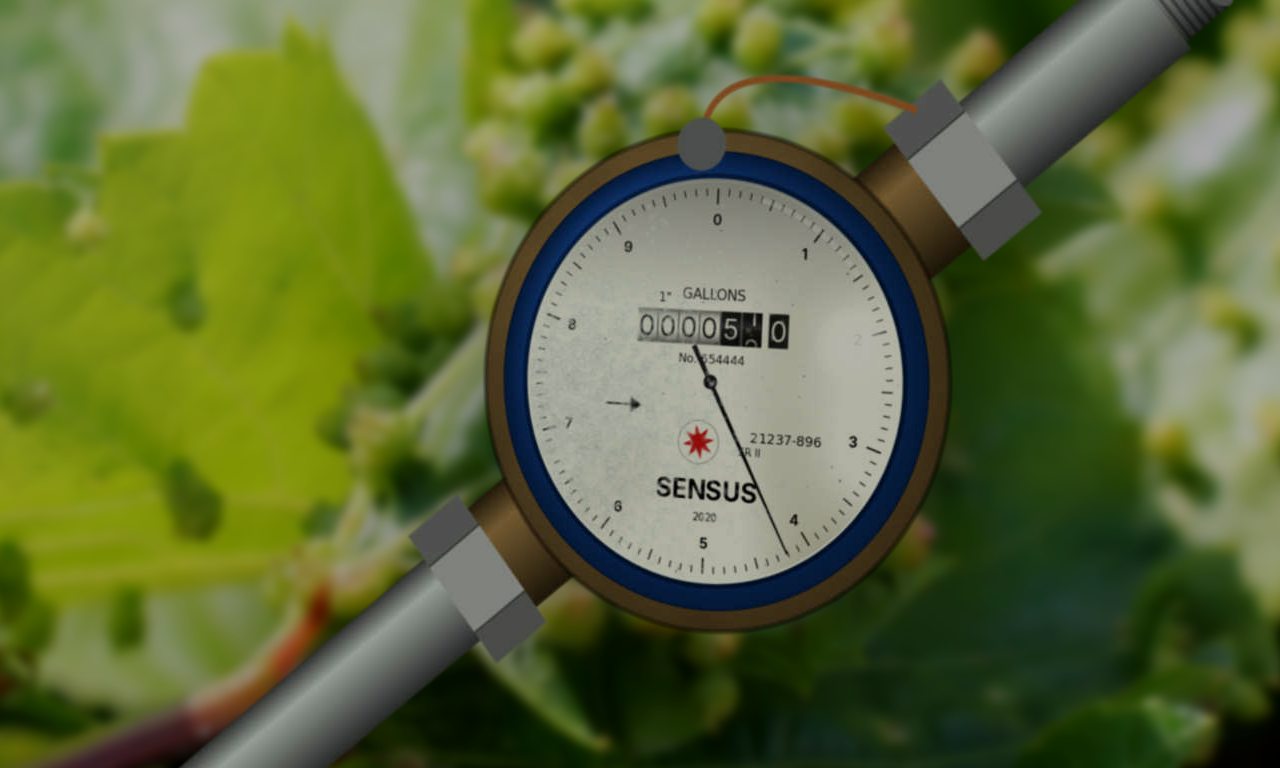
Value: 514.2gal
